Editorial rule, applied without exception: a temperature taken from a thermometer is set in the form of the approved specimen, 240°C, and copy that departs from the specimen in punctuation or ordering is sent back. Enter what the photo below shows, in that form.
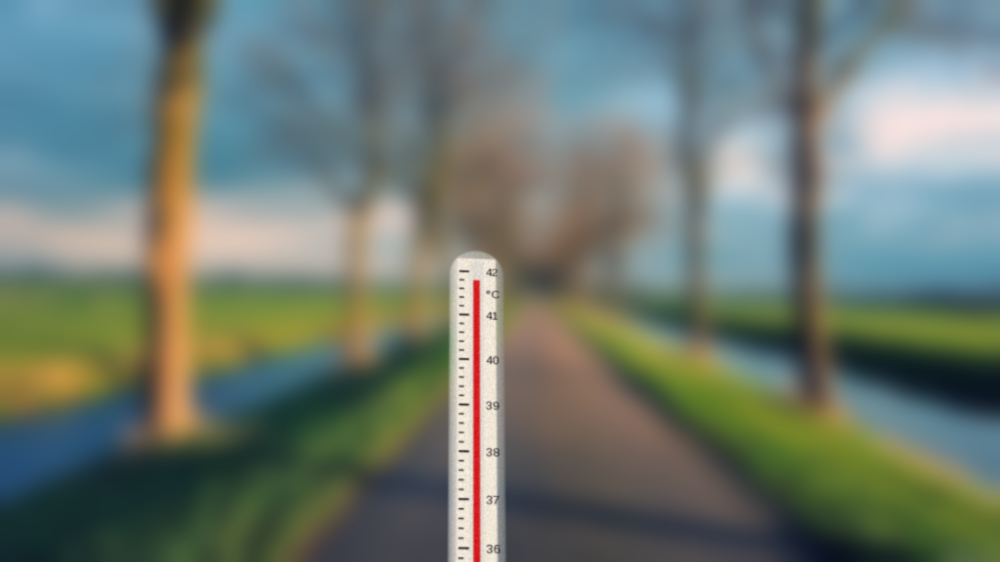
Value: 41.8°C
